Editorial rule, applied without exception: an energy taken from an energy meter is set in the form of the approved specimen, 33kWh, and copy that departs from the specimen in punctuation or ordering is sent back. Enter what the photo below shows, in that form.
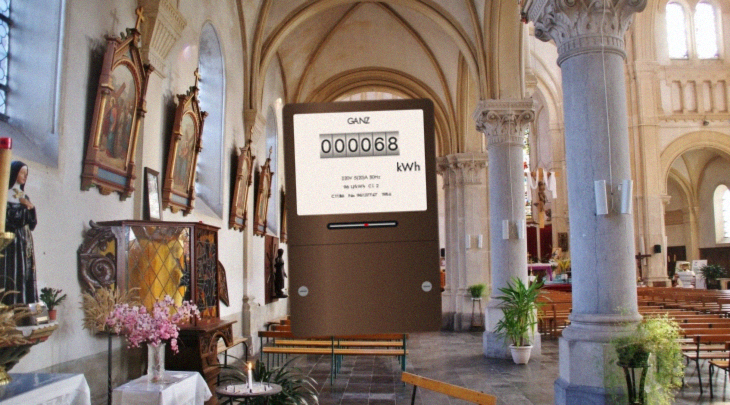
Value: 68kWh
